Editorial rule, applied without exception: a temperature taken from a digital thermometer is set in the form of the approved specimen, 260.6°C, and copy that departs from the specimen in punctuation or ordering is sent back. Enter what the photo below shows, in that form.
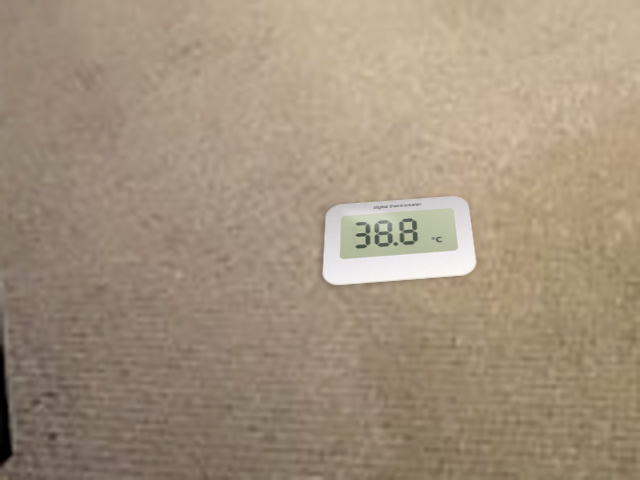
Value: 38.8°C
